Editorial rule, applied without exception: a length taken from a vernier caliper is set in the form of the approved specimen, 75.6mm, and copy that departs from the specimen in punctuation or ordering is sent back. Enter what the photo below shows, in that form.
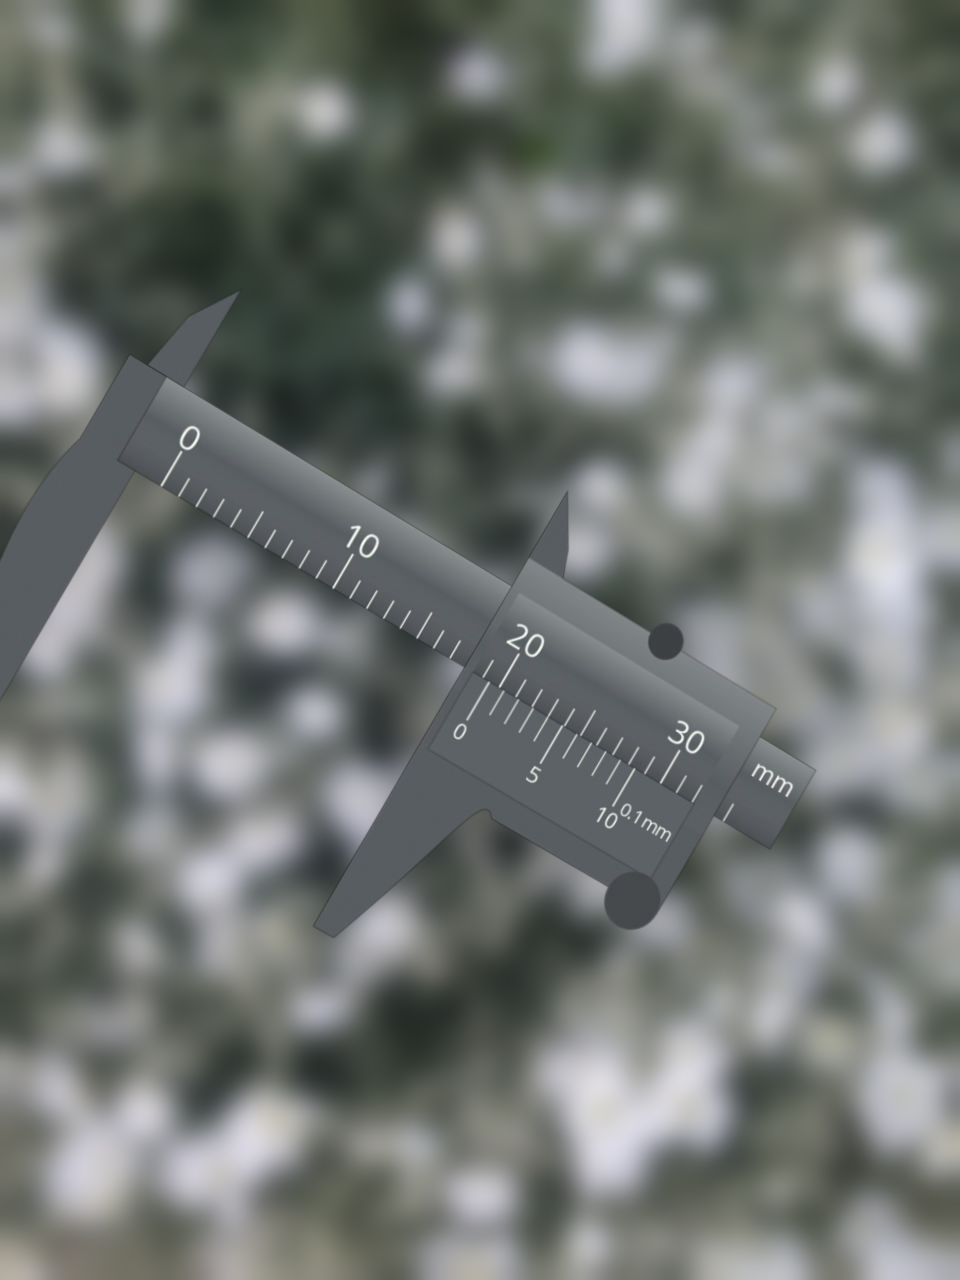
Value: 19.4mm
